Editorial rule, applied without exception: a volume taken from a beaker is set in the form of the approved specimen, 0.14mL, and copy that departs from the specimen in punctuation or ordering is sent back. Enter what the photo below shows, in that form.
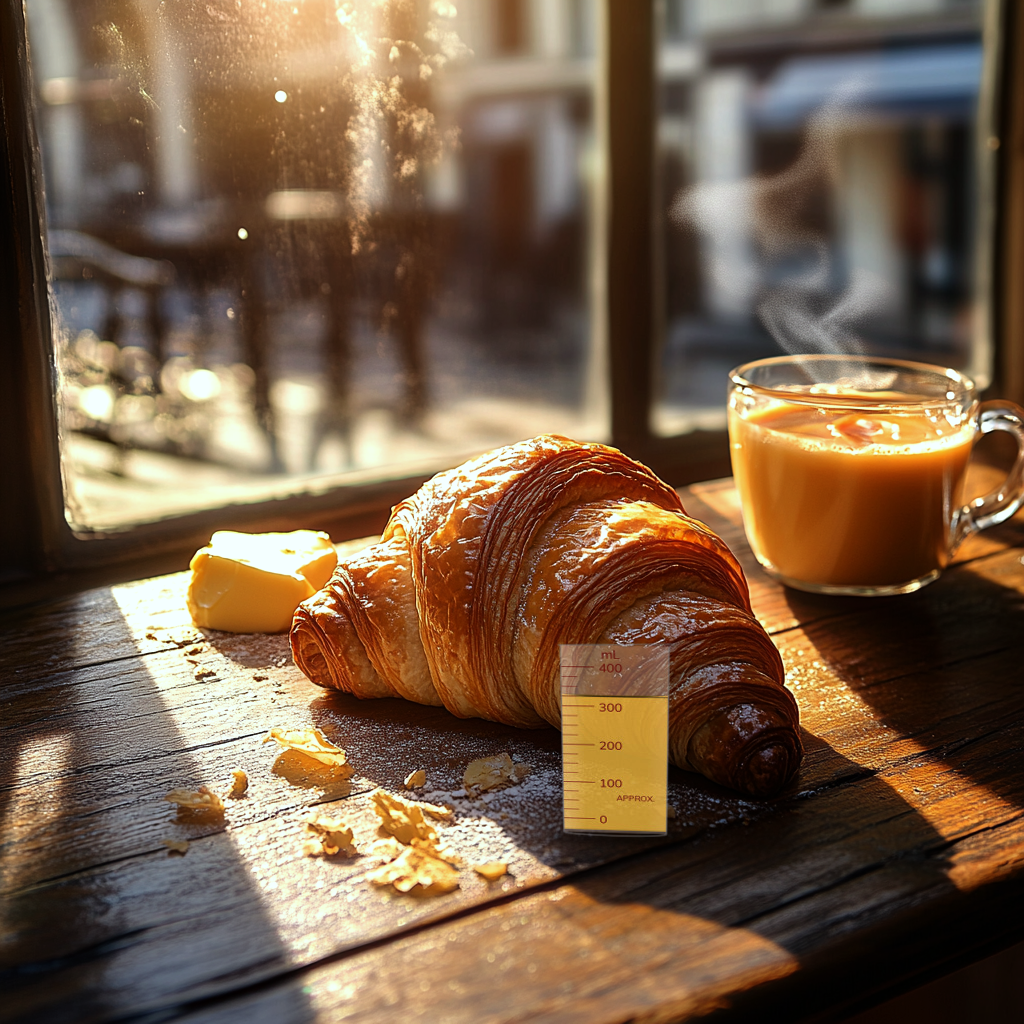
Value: 325mL
